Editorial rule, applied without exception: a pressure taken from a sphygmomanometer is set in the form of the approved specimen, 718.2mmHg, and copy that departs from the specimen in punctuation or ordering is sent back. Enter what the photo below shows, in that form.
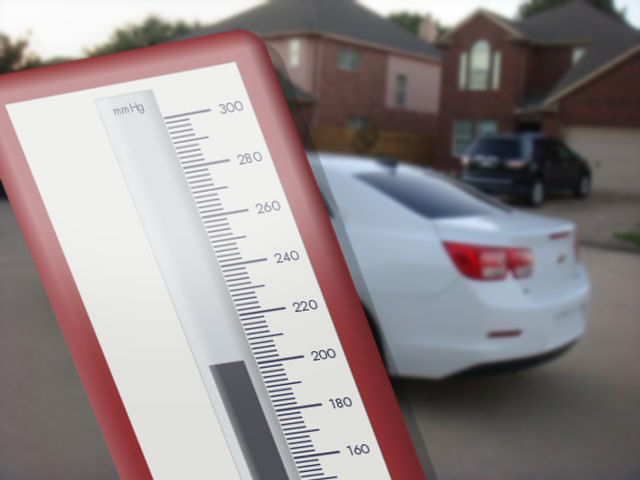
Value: 202mmHg
